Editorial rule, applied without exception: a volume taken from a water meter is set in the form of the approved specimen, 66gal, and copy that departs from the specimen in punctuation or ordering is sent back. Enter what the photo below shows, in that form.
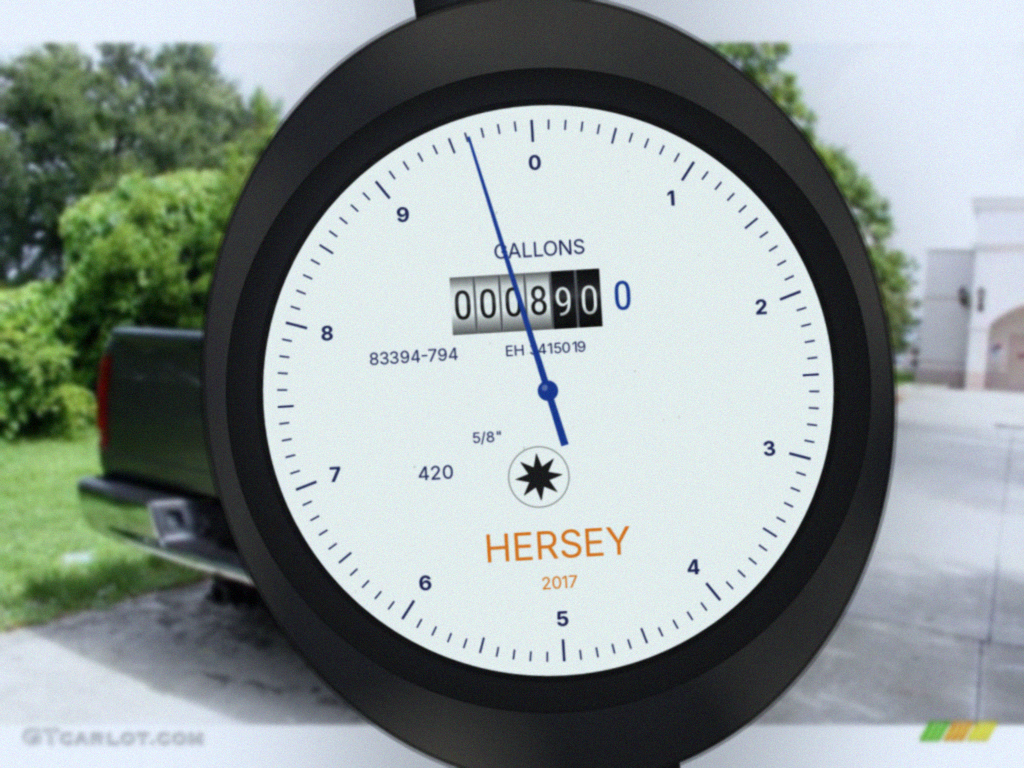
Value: 8899.6gal
